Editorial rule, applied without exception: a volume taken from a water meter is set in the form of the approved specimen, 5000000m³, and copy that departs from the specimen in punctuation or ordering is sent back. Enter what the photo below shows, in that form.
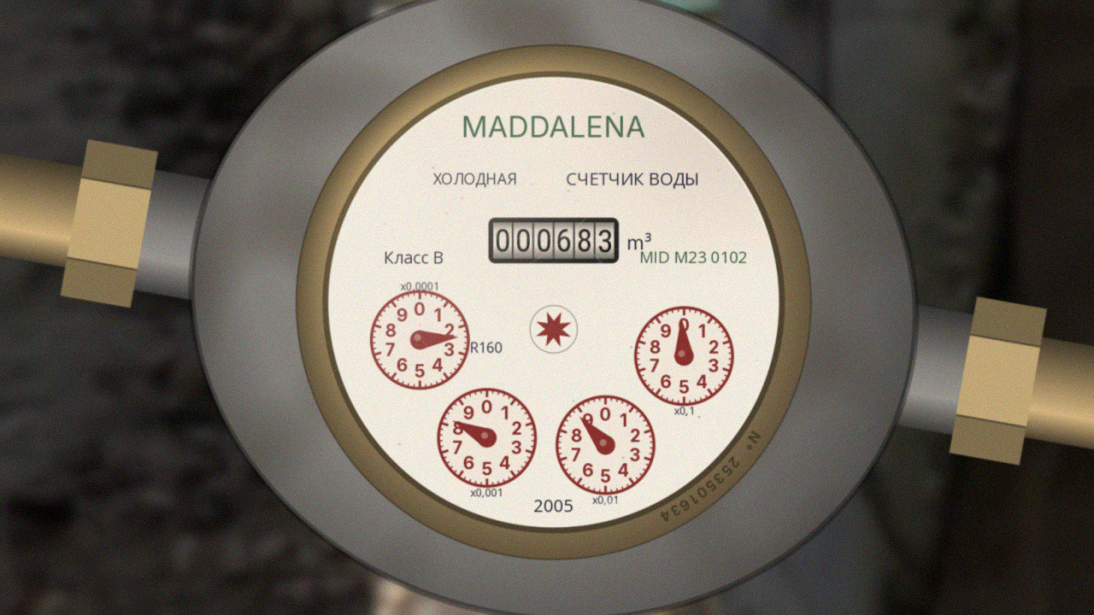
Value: 682.9882m³
